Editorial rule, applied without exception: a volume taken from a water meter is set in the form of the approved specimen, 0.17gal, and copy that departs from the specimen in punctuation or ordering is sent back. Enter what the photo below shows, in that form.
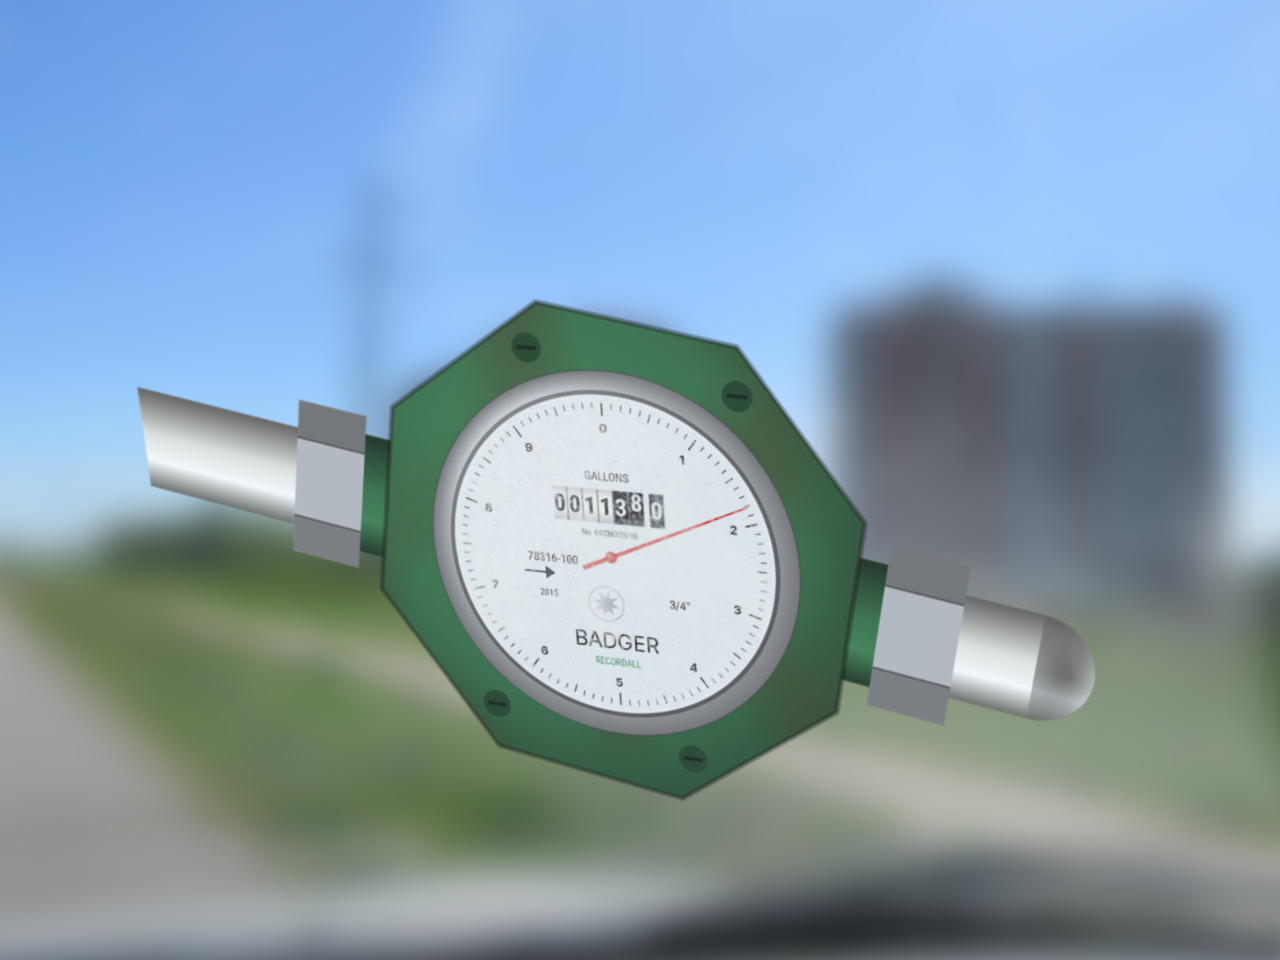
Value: 11381.8gal
